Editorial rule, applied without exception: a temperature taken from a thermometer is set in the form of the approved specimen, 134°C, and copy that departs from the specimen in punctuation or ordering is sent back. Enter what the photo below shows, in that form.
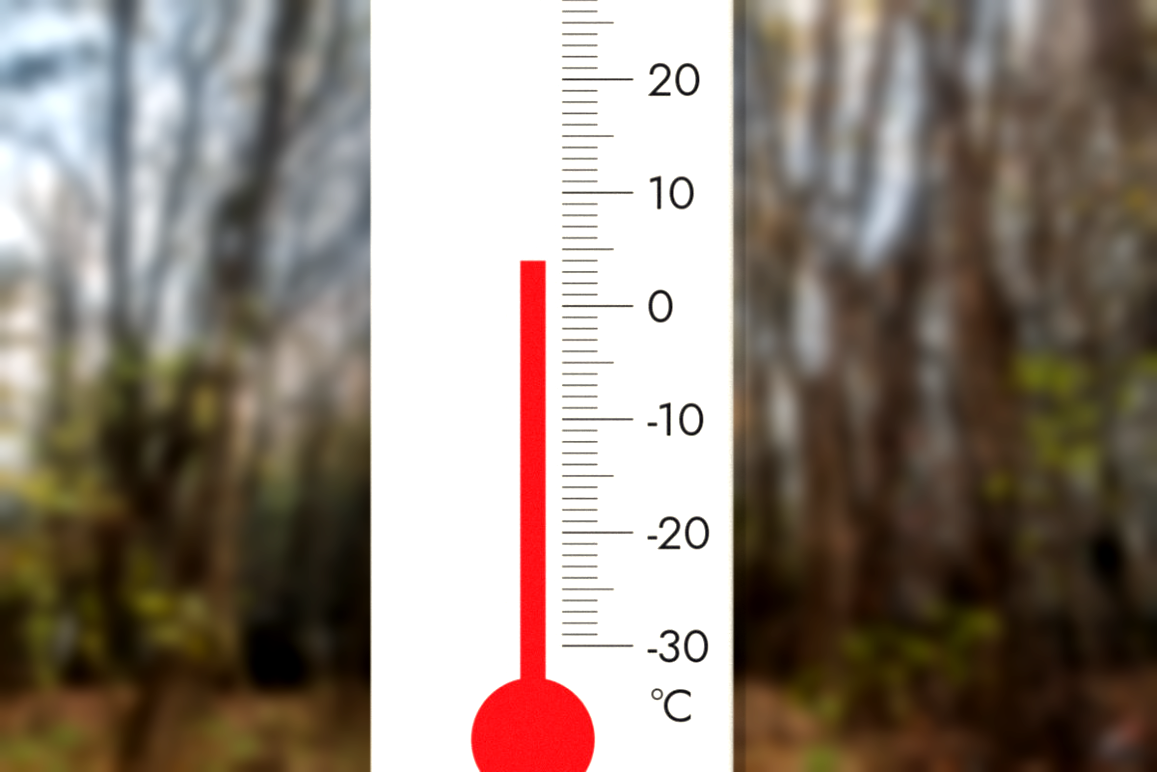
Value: 4°C
